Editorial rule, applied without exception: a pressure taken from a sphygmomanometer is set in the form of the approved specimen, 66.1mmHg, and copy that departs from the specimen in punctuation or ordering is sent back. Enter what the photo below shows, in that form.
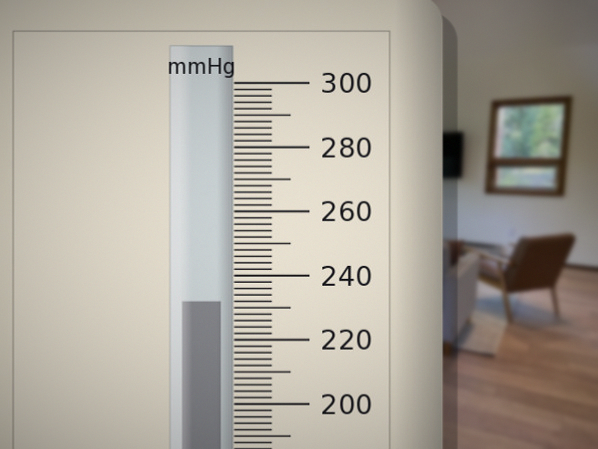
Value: 232mmHg
